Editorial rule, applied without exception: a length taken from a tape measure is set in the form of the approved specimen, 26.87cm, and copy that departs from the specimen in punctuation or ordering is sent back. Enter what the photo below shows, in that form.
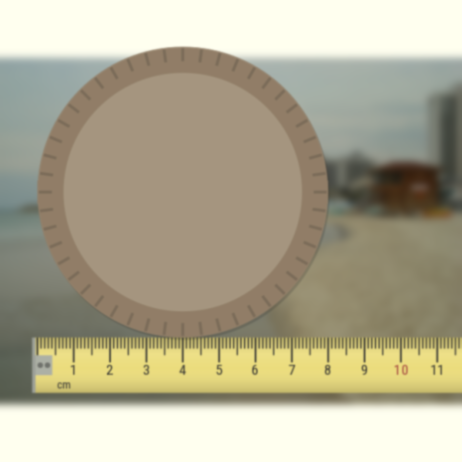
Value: 8cm
